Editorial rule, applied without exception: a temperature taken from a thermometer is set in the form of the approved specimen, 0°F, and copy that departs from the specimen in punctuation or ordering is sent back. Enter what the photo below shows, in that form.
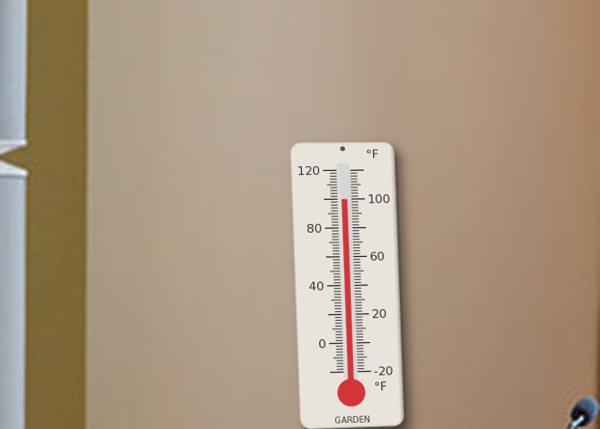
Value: 100°F
